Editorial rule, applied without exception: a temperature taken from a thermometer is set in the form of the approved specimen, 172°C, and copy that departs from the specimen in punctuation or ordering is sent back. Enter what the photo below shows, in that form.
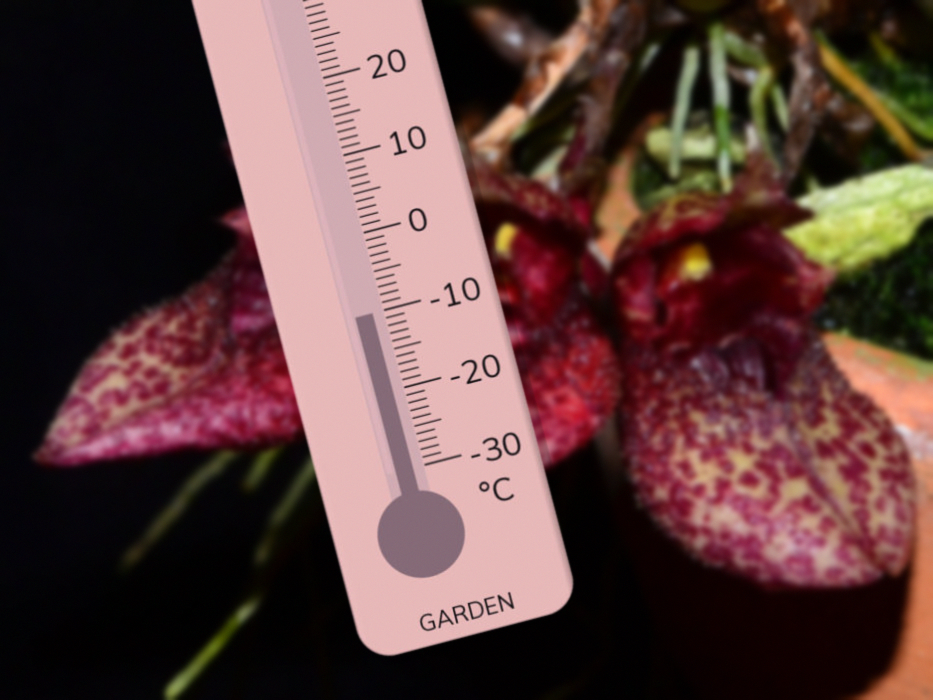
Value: -10°C
